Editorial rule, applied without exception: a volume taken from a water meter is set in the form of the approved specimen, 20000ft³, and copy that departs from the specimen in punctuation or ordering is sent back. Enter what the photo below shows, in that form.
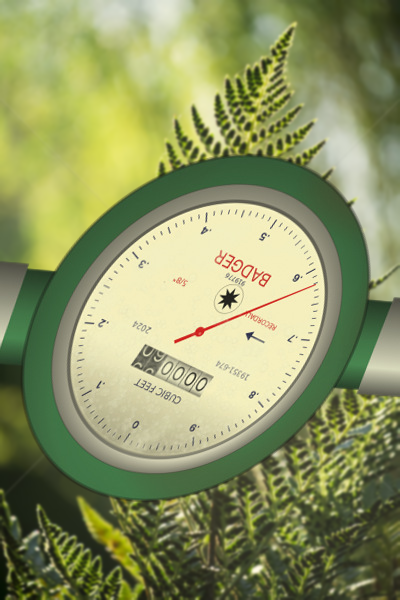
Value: 59.62ft³
